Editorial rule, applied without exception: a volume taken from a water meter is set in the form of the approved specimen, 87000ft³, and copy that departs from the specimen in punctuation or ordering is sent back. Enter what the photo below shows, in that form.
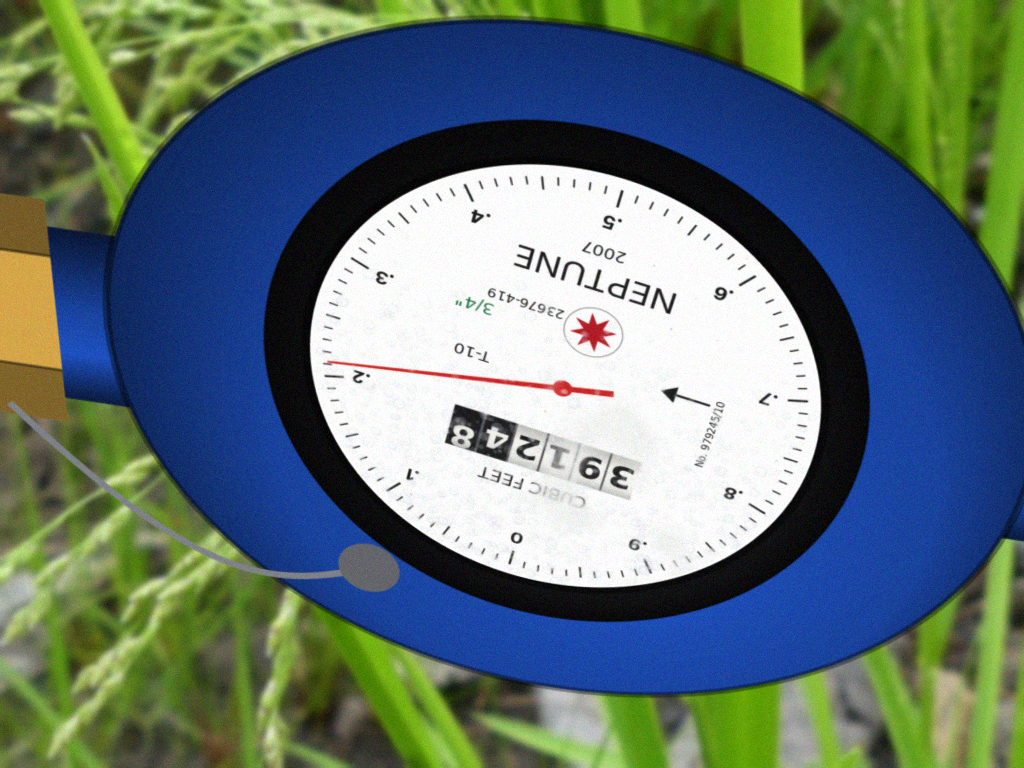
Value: 391248.21ft³
